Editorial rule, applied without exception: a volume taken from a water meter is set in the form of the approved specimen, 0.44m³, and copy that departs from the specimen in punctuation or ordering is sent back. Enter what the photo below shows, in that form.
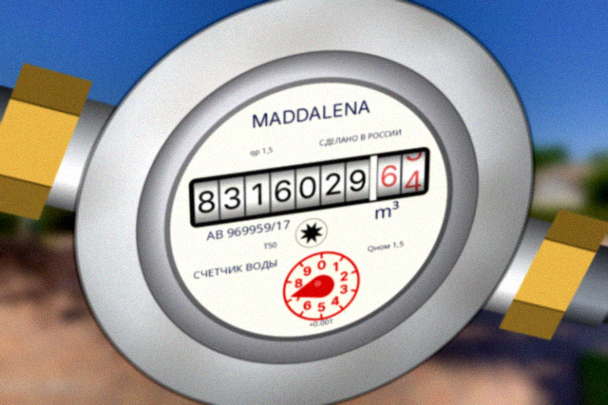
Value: 8316029.637m³
